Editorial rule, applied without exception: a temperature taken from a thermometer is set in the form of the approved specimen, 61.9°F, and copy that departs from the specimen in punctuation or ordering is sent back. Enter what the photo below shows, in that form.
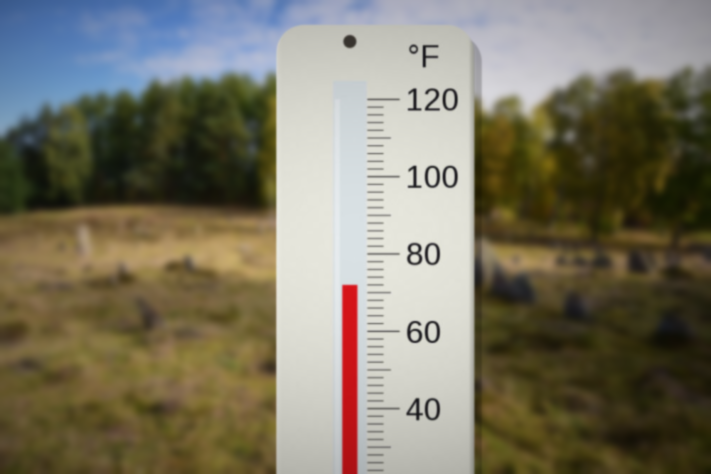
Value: 72°F
